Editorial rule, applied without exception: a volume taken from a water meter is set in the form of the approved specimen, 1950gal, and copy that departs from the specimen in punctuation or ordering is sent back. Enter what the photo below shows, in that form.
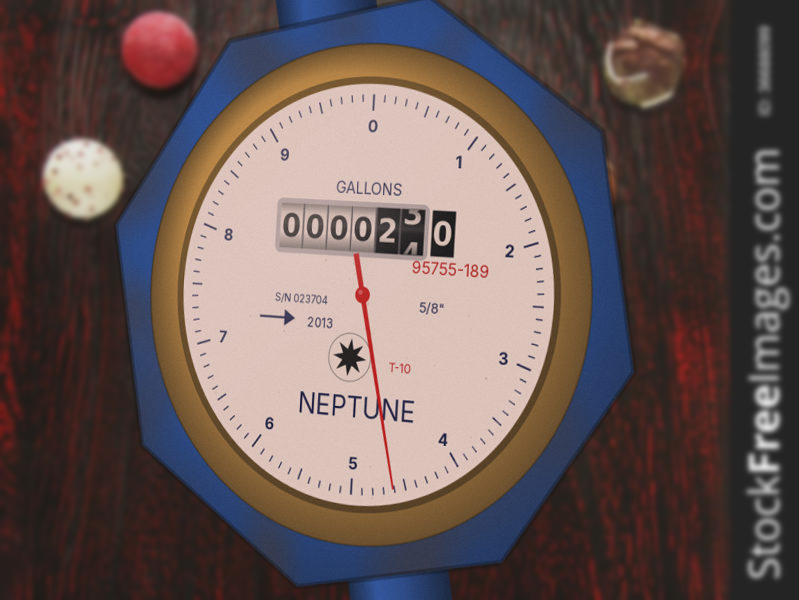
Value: 234.6gal
